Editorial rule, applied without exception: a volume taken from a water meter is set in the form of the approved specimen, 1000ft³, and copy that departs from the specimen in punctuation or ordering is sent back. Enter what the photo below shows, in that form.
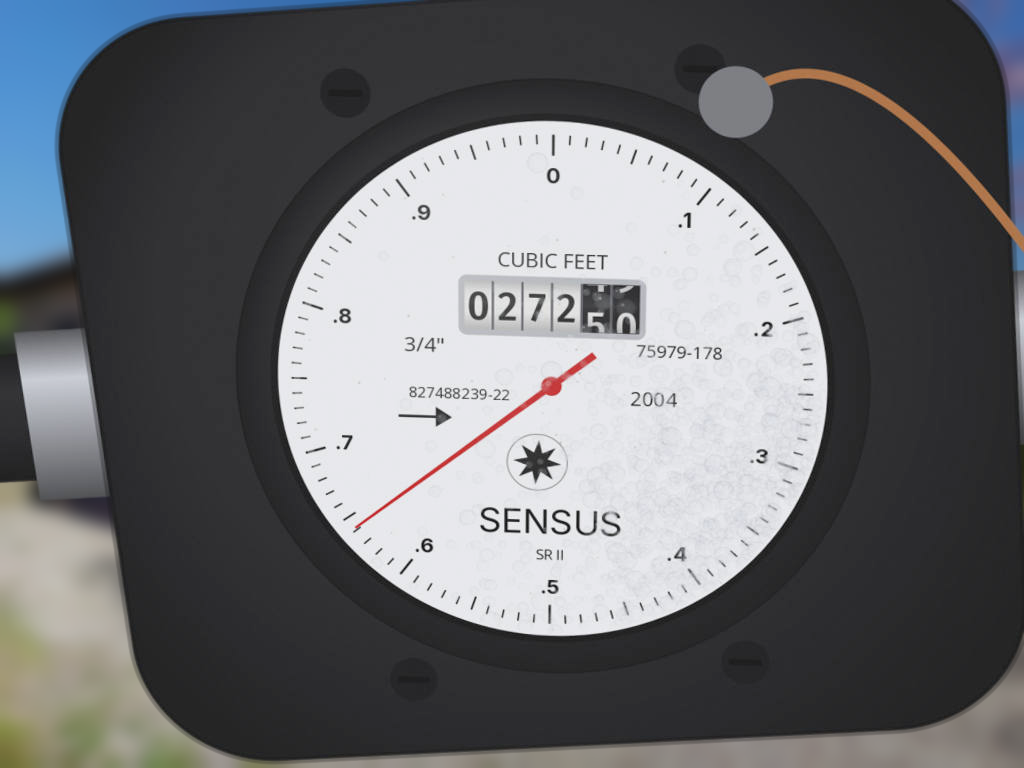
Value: 27249.64ft³
